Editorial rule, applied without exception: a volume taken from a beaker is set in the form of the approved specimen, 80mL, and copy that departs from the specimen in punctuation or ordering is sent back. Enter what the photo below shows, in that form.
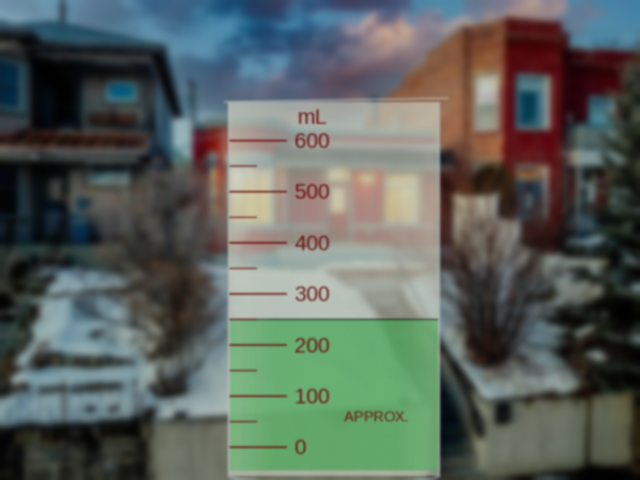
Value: 250mL
